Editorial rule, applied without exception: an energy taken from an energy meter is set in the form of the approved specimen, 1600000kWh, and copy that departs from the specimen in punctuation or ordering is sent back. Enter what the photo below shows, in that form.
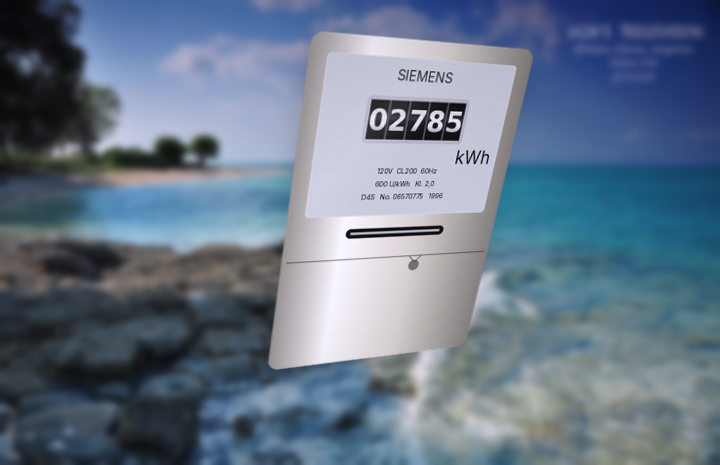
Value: 2785kWh
